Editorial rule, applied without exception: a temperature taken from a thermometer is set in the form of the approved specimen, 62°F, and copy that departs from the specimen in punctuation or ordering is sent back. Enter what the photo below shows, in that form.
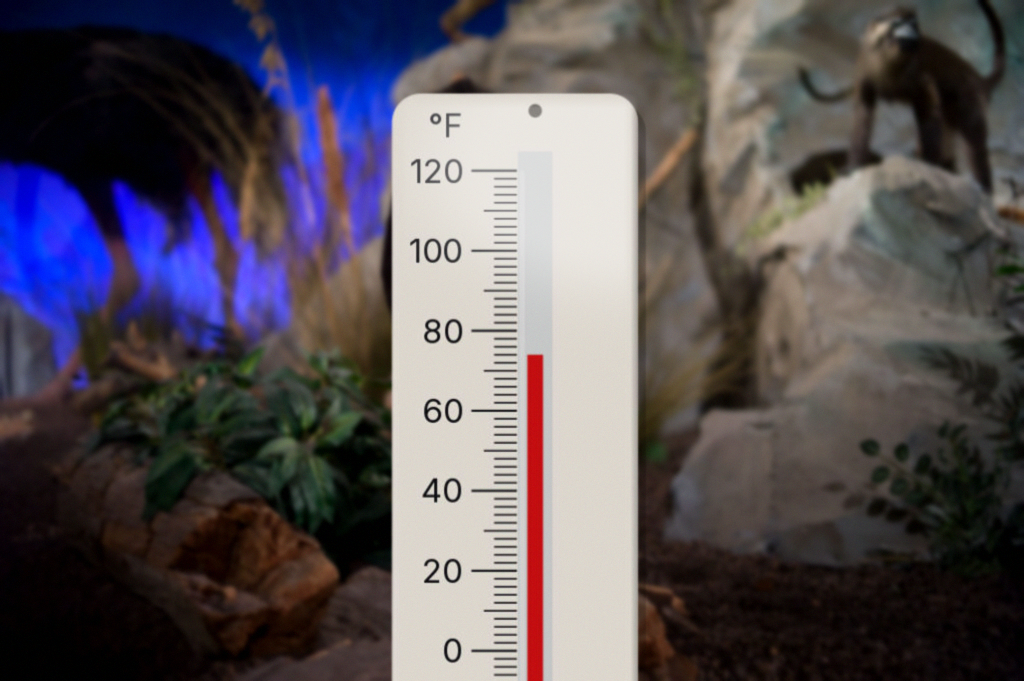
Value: 74°F
